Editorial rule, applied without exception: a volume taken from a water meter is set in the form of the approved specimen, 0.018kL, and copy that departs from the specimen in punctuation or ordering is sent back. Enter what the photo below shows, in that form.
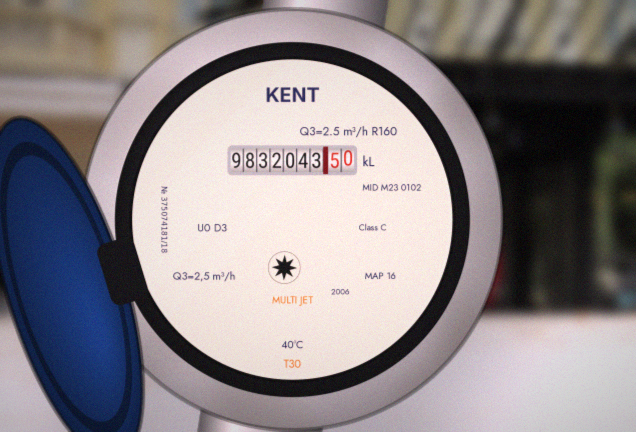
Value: 9832043.50kL
